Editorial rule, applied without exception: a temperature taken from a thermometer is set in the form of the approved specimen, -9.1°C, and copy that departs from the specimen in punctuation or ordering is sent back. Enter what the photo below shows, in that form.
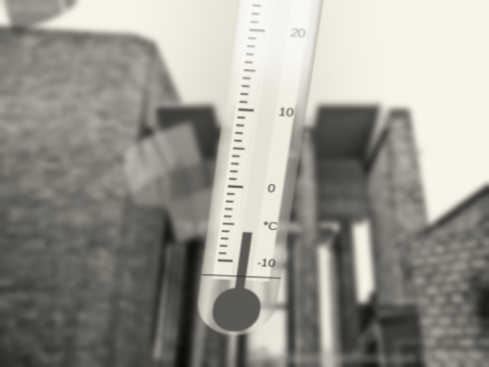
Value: -6°C
